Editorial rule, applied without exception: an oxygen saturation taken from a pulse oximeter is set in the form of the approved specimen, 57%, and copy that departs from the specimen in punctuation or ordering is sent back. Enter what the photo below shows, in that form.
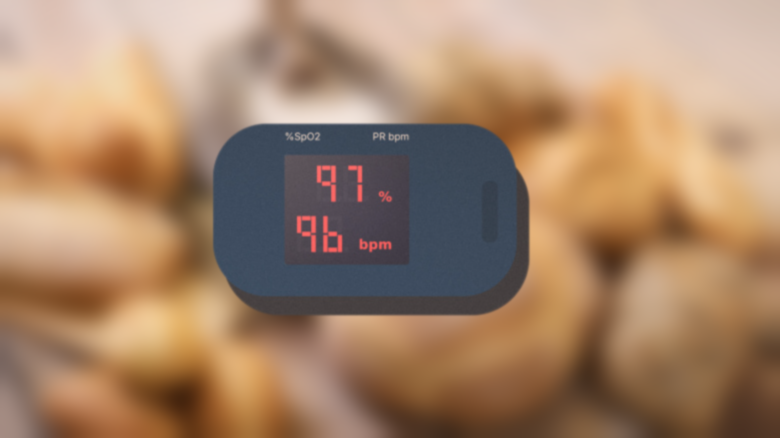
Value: 97%
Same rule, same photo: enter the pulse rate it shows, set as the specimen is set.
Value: 96bpm
